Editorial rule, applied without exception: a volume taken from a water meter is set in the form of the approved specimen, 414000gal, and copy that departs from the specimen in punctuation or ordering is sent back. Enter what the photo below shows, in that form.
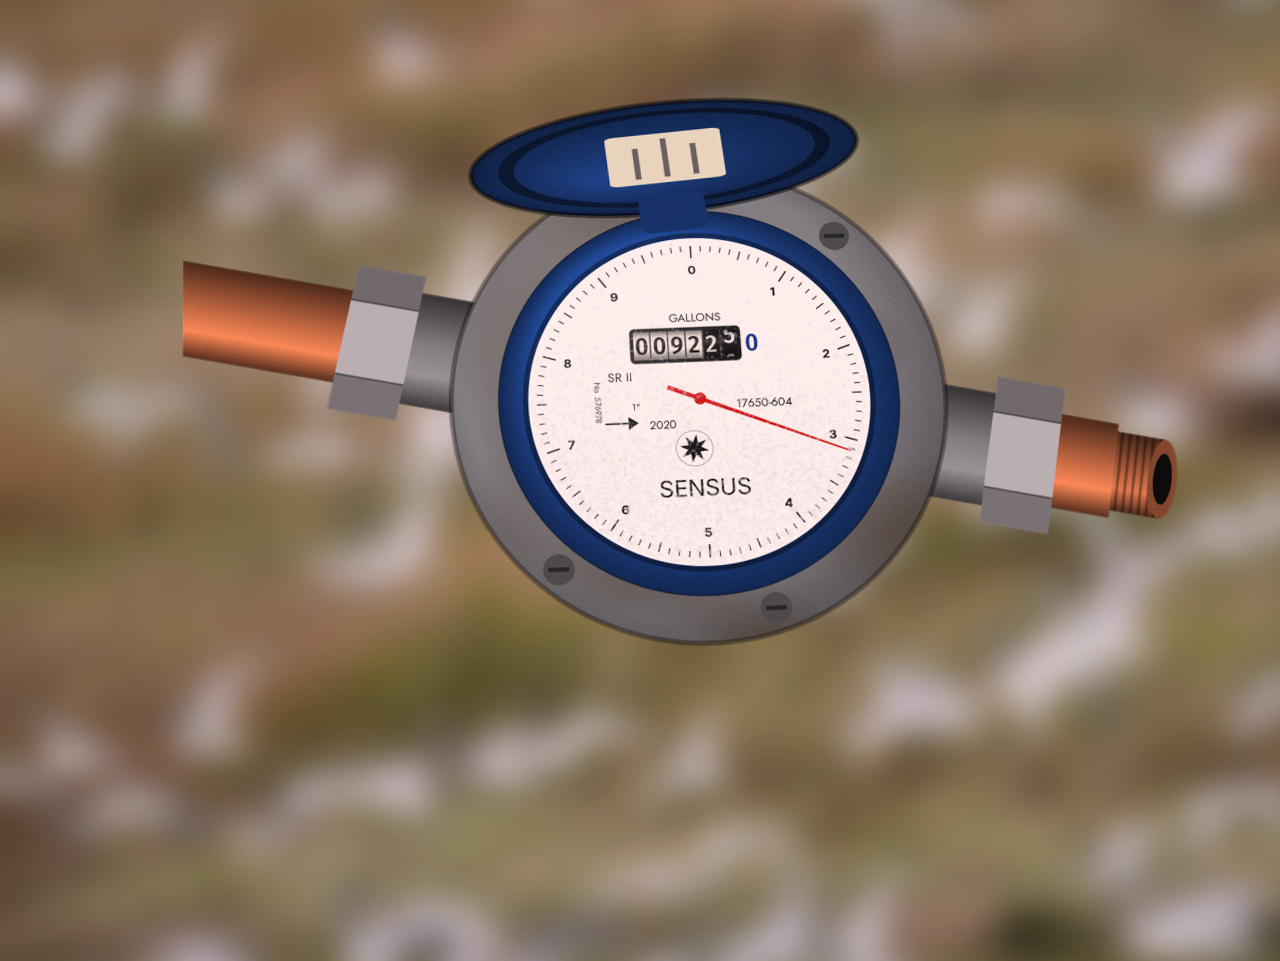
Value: 92253.1gal
